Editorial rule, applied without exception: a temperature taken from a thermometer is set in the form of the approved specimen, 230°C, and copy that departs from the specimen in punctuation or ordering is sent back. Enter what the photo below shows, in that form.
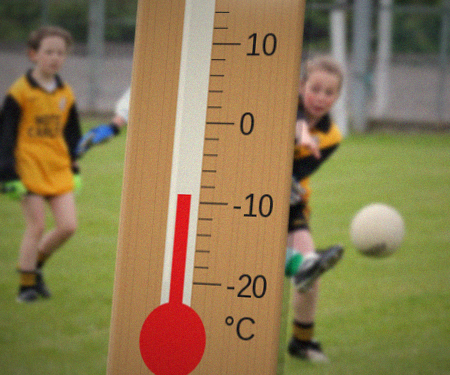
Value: -9°C
